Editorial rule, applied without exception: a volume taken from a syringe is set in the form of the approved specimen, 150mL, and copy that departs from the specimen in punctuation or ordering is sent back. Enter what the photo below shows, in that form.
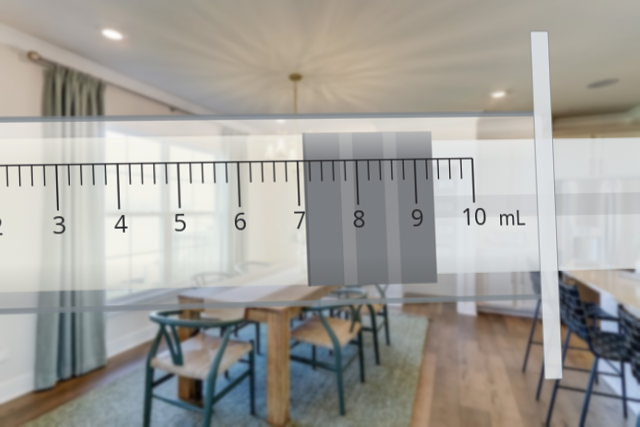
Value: 7.1mL
